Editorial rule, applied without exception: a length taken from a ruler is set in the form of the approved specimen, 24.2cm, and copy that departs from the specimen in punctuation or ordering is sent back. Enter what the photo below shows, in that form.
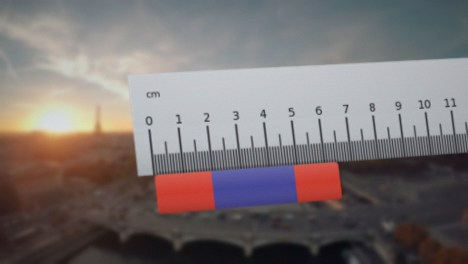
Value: 6.5cm
